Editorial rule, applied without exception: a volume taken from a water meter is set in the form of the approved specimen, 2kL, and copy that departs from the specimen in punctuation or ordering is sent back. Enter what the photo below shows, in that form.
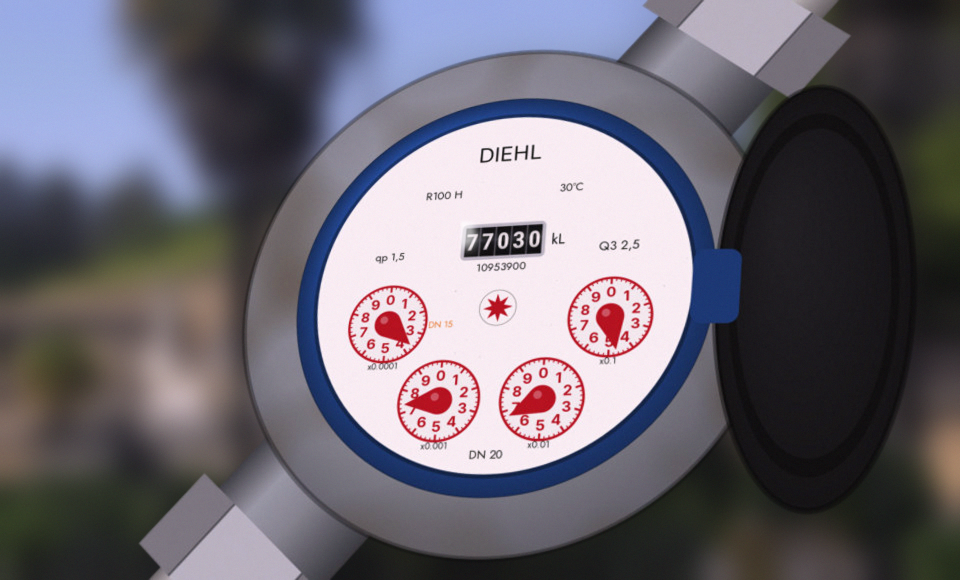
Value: 77030.4673kL
